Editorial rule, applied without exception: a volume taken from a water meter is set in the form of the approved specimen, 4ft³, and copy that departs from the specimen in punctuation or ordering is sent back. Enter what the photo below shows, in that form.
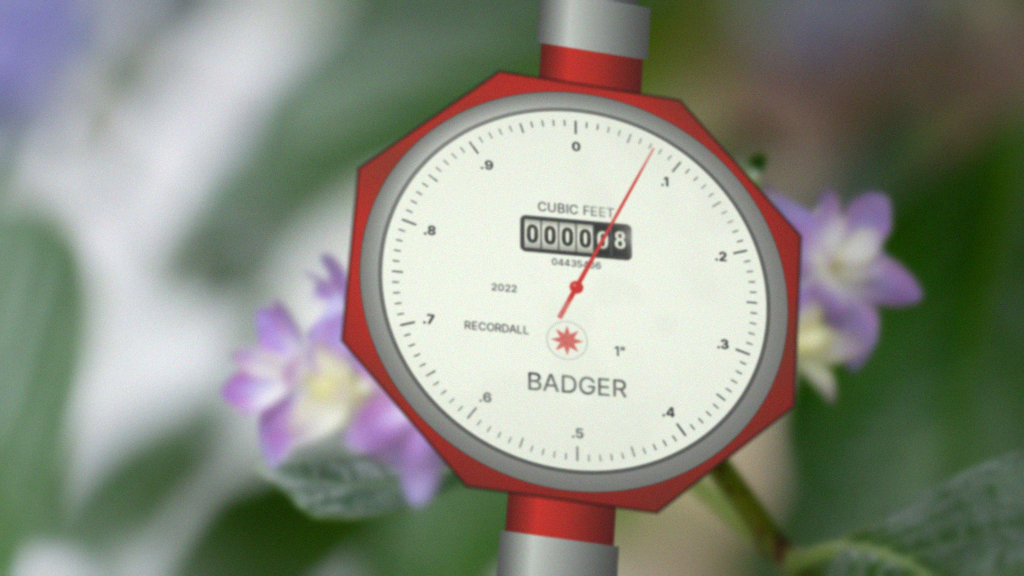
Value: 8.07ft³
